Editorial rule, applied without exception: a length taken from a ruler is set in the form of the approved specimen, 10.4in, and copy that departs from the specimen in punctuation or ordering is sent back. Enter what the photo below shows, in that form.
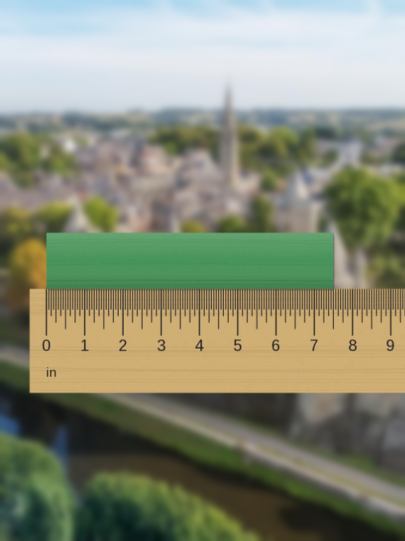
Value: 7.5in
